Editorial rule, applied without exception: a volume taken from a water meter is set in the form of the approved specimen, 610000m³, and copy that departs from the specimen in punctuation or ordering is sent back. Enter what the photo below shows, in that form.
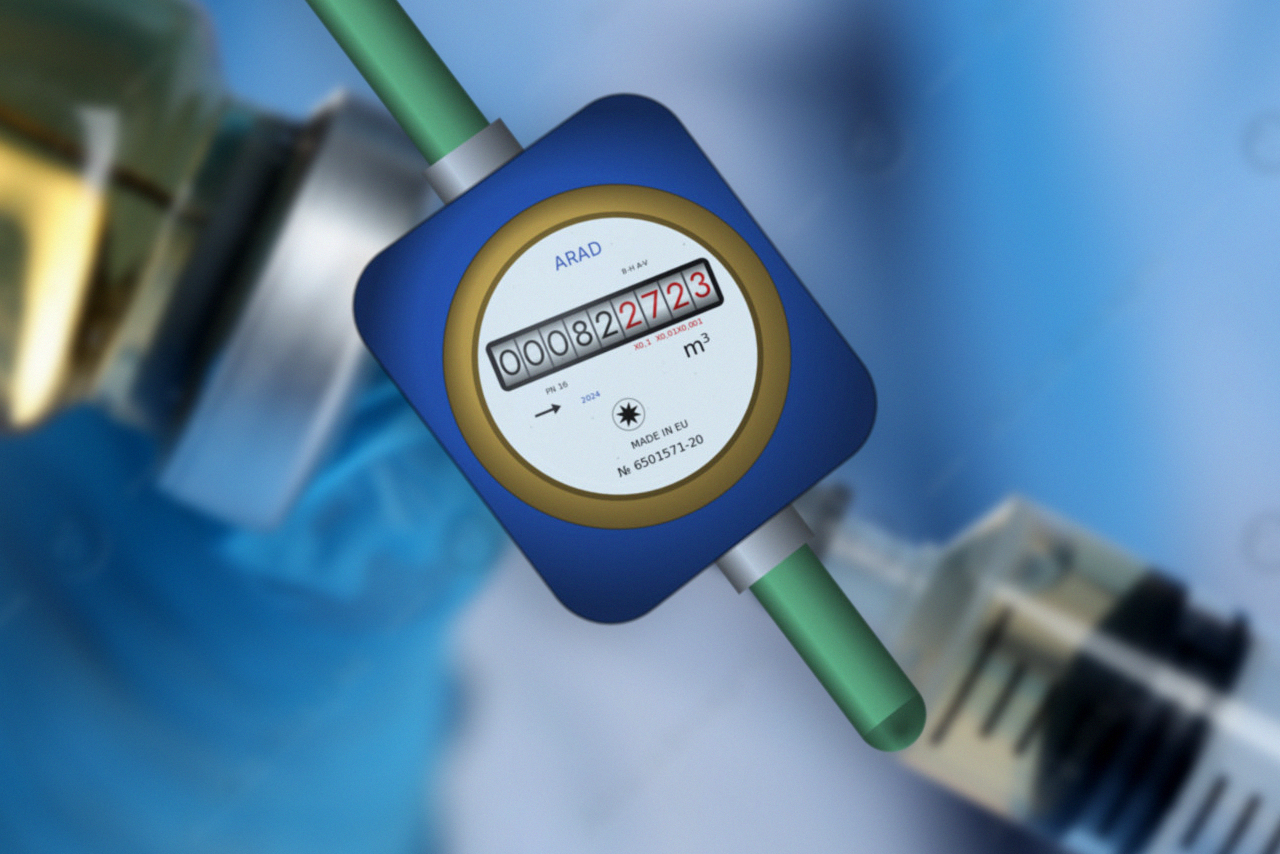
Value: 82.2723m³
